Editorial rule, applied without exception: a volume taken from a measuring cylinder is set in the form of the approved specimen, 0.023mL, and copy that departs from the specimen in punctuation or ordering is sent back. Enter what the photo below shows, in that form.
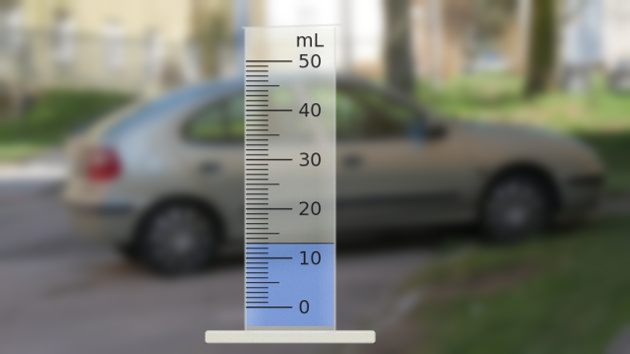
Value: 13mL
